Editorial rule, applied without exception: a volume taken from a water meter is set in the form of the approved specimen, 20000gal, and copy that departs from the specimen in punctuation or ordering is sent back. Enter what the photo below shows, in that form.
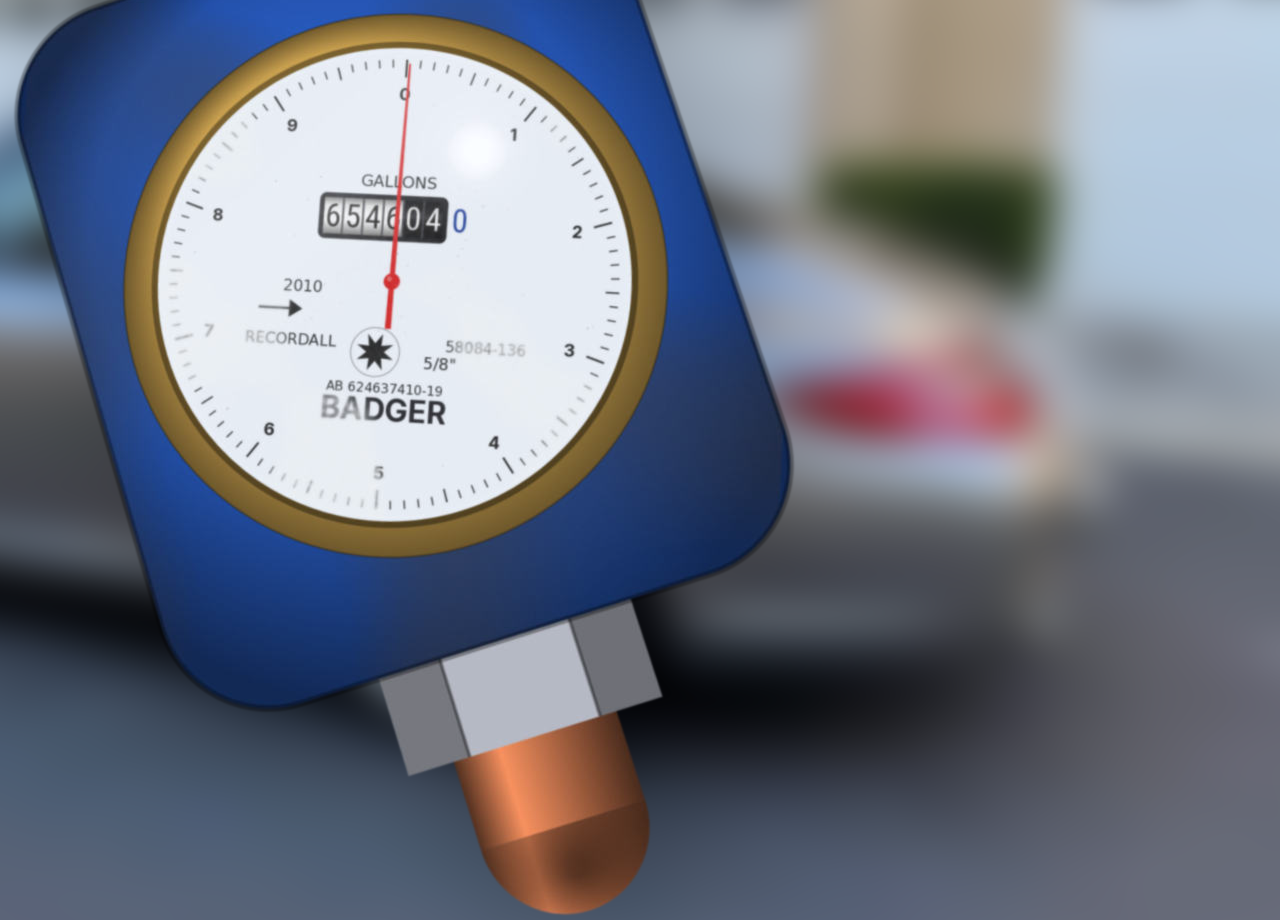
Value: 6546040.0gal
